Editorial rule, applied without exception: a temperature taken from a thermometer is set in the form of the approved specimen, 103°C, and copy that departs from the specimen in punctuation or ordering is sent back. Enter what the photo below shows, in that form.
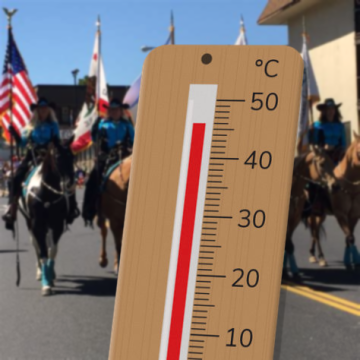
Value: 46°C
